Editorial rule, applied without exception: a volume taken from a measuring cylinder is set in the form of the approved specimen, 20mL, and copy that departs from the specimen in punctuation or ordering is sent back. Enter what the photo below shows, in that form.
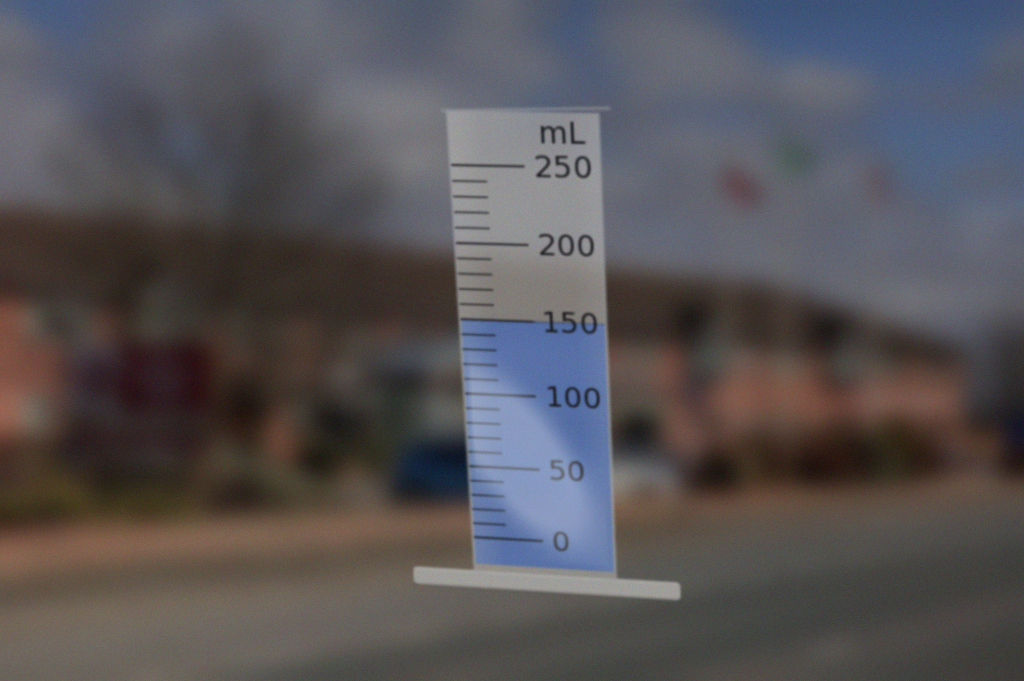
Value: 150mL
